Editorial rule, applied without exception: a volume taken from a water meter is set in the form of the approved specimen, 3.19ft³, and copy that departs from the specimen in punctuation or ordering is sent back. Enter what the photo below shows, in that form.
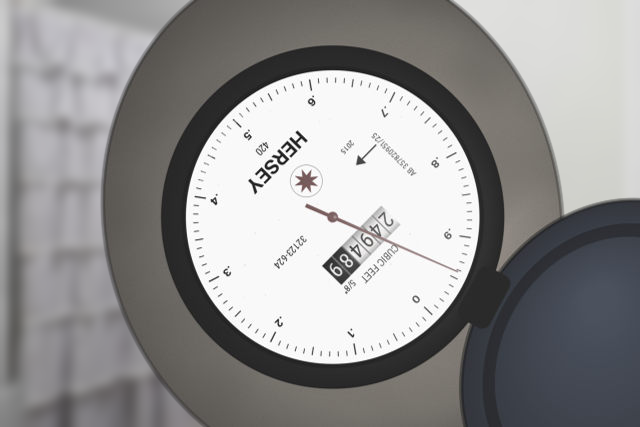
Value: 249488.94ft³
